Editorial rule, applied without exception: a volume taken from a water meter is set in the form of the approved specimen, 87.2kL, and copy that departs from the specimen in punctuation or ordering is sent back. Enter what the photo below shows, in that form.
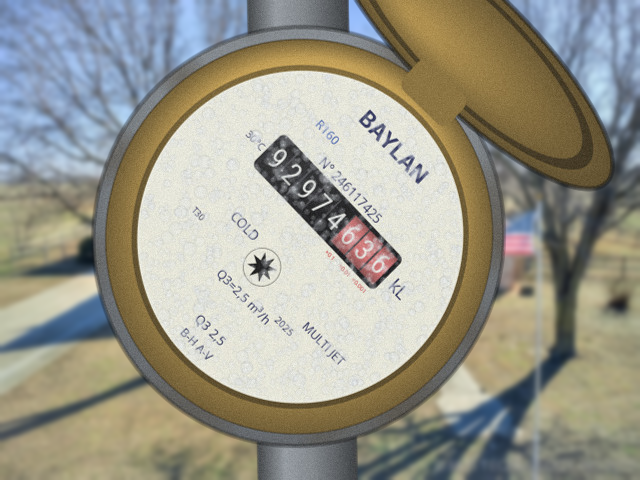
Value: 92974.636kL
